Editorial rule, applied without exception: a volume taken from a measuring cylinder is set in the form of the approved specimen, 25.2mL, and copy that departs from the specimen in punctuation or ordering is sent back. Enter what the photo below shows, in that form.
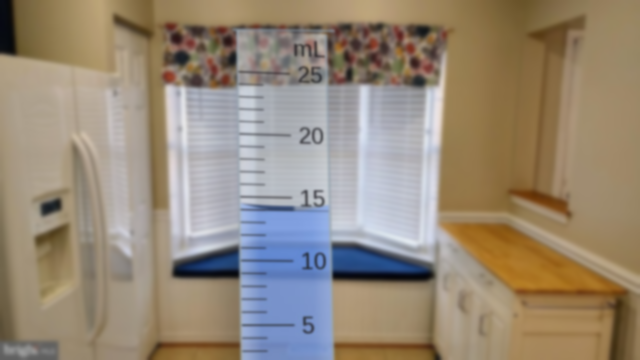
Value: 14mL
